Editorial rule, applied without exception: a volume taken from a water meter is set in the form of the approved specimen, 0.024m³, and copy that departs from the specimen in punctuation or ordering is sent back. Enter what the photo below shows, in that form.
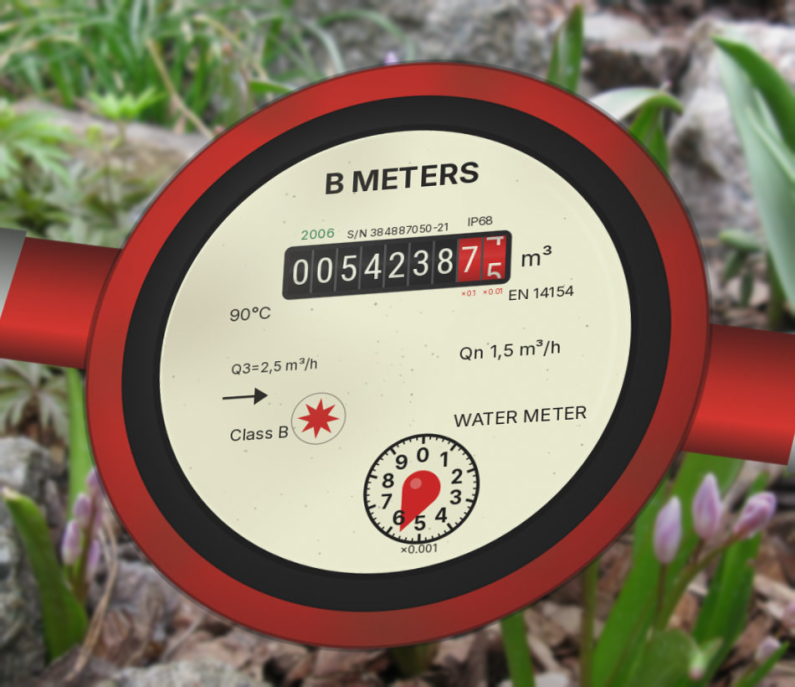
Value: 54238.745m³
